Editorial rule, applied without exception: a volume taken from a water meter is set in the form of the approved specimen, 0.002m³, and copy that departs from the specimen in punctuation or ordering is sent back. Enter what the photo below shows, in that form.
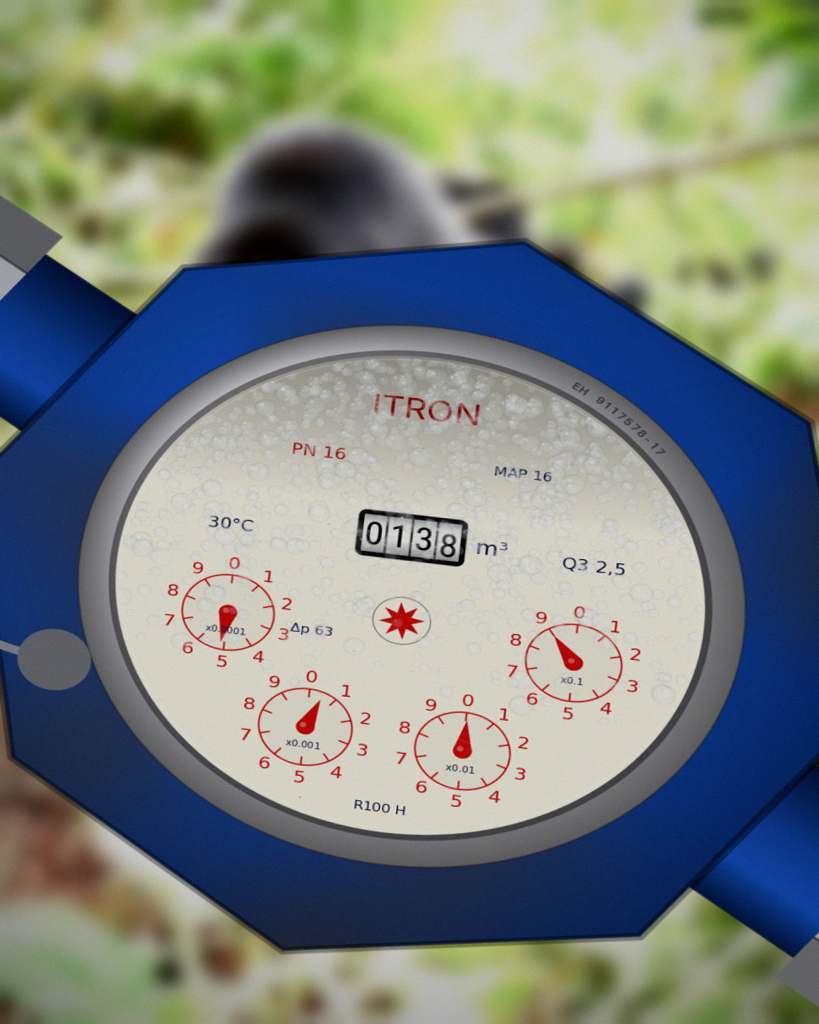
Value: 137.9005m³
